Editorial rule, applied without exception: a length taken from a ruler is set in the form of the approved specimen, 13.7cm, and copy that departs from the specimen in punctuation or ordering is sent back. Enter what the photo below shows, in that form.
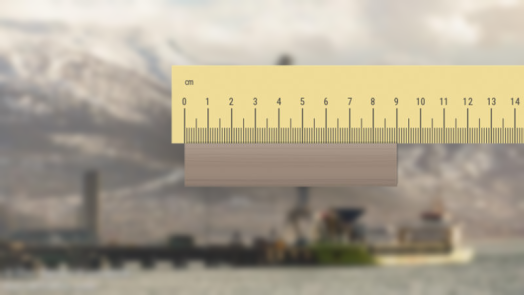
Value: 9cm
